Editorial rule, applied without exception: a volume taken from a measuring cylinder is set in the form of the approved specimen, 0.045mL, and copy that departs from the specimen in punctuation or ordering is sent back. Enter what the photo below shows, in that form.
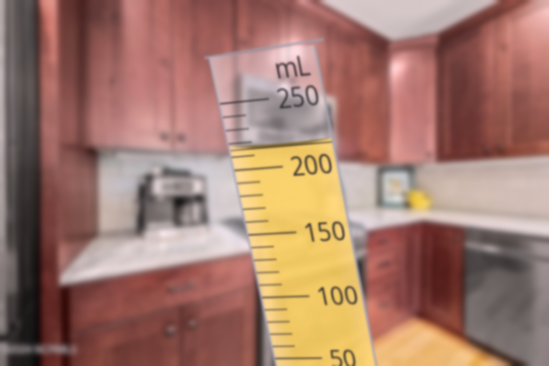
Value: 215mL
